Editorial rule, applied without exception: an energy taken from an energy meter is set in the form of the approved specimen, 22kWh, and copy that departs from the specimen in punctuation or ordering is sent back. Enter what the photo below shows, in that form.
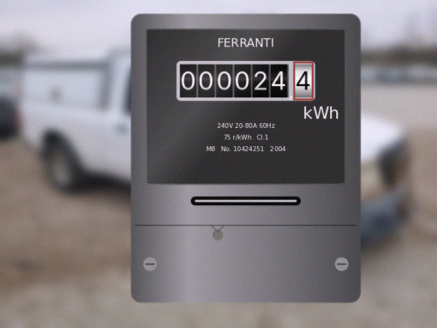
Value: 24.4kWh
